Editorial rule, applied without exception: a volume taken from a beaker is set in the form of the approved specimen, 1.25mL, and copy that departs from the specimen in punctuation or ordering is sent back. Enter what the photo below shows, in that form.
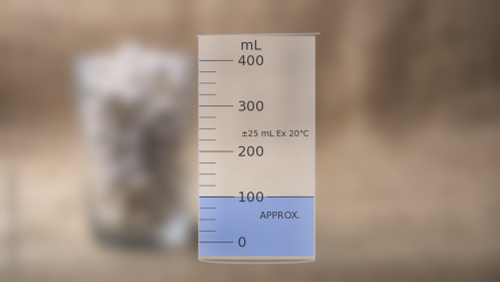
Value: 100mL
